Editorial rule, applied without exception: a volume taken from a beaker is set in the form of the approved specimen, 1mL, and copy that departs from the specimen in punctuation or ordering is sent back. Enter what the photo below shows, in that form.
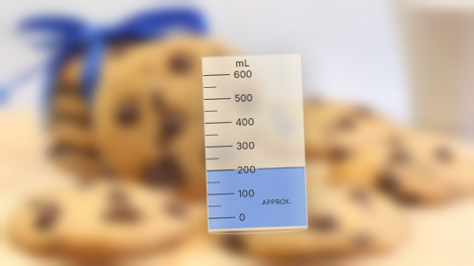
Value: 200mL
